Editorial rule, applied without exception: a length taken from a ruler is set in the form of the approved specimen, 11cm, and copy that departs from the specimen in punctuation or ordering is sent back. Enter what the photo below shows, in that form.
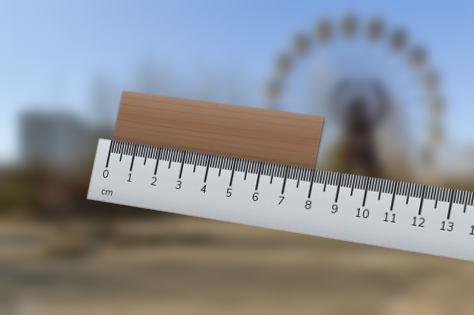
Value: 8cm
